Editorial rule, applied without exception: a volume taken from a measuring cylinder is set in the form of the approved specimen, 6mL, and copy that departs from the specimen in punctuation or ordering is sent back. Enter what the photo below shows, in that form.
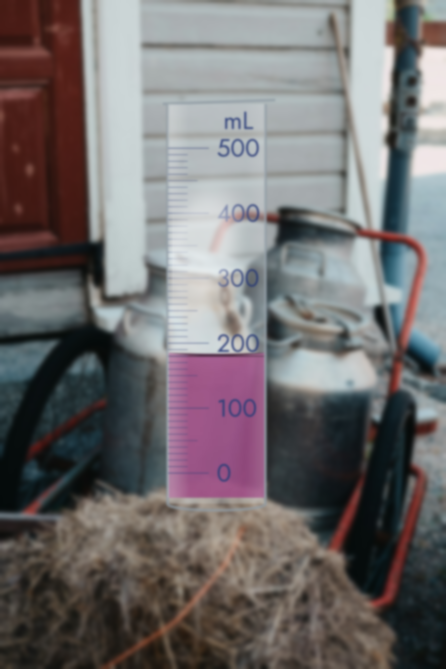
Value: 180mL
